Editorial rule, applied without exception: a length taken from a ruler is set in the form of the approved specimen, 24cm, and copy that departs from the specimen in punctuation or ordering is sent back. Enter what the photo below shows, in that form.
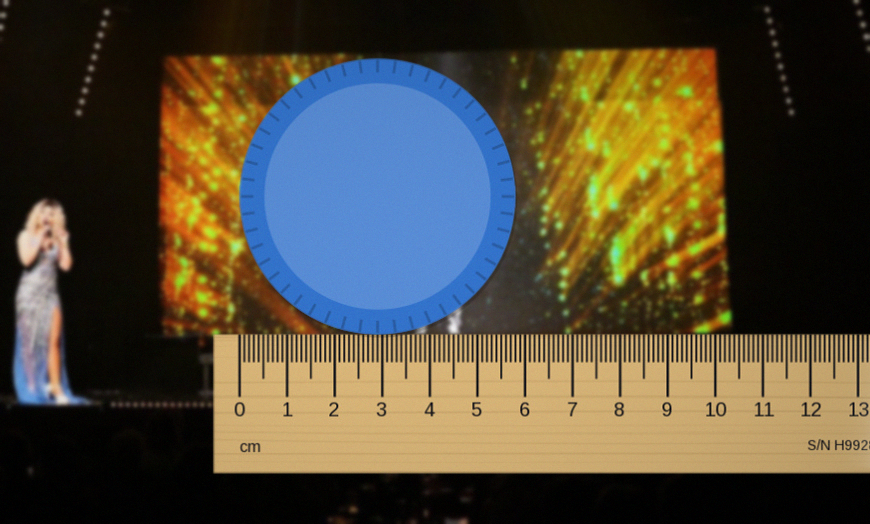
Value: 5.8cm
